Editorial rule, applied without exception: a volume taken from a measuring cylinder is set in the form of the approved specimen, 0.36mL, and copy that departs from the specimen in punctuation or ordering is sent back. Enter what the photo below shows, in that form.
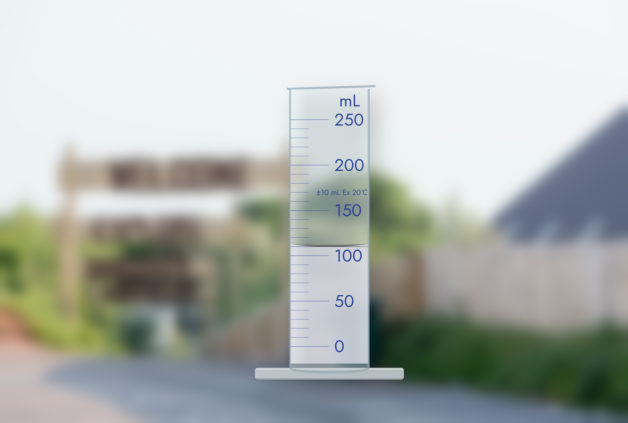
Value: 110mL
